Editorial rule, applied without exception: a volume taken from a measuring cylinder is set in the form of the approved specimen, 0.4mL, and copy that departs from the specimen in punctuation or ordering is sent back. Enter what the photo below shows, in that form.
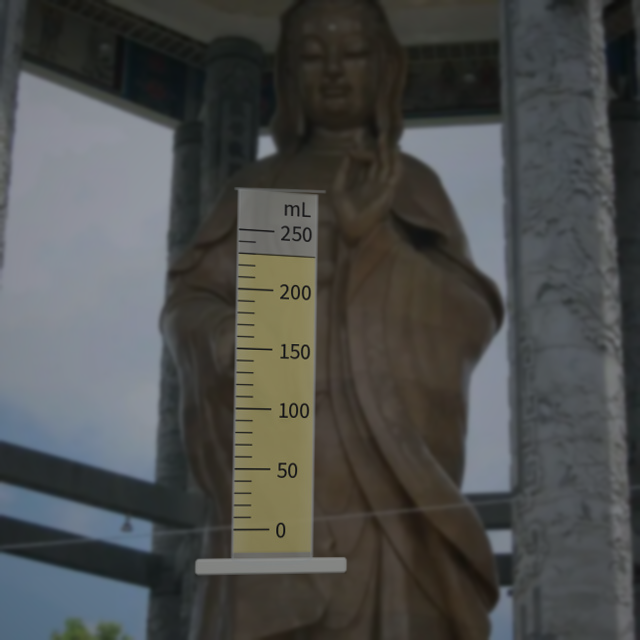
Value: 230mL
